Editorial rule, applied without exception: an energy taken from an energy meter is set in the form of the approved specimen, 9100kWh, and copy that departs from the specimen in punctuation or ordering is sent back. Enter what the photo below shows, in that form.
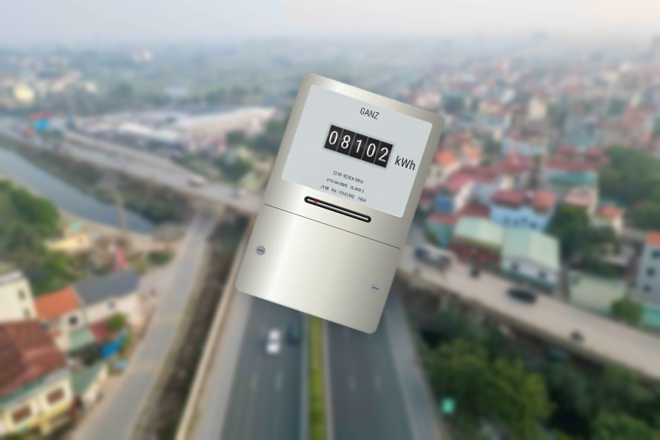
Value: 8102kWh
